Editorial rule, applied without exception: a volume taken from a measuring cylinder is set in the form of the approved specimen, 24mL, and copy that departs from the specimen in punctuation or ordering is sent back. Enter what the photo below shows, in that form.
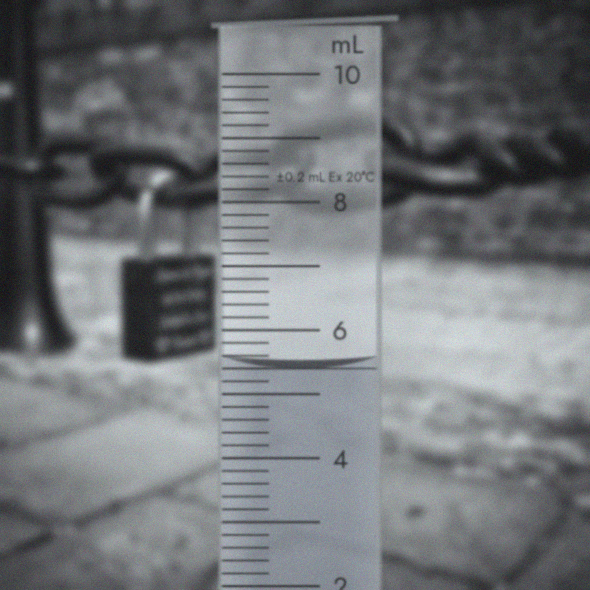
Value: 5.4mL
